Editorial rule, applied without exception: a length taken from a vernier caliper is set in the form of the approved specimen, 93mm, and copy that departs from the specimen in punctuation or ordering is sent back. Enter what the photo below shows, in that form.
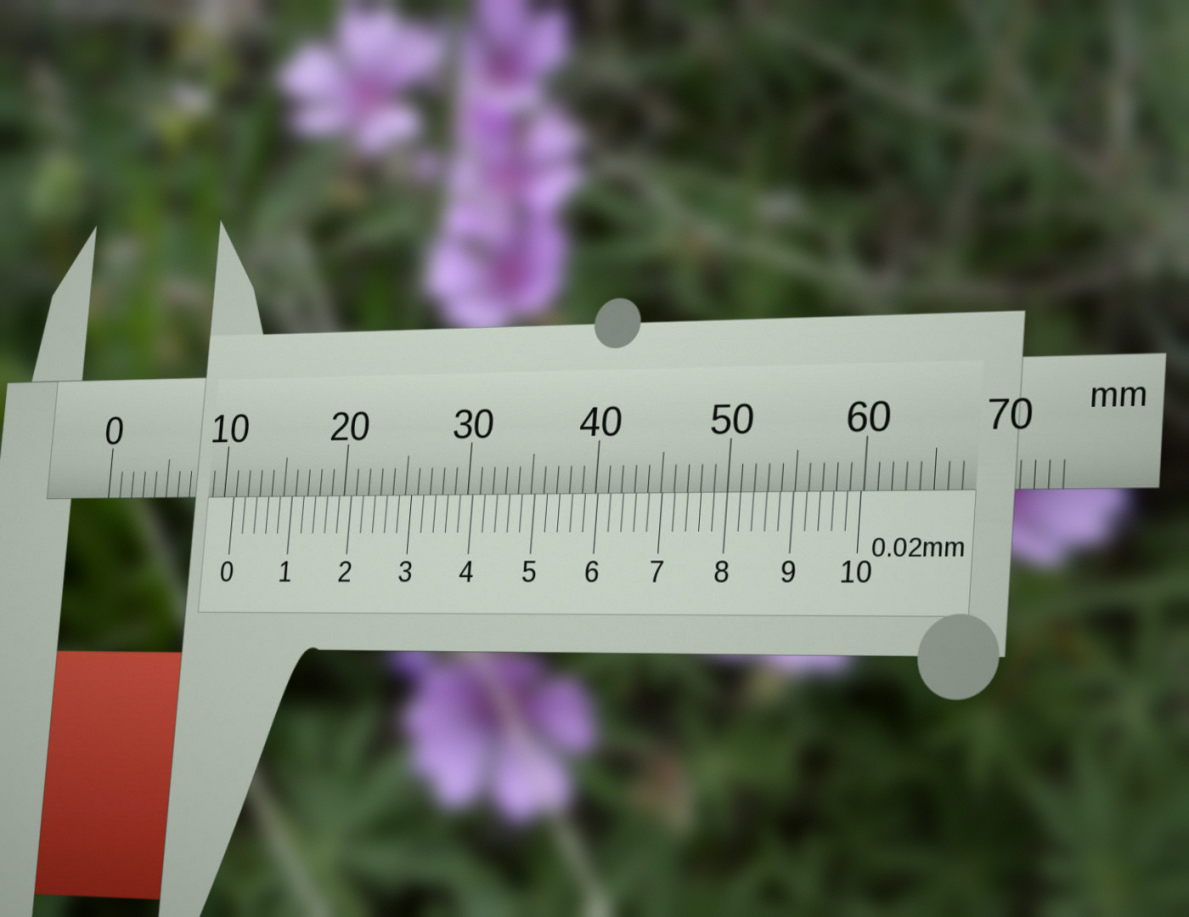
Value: 10.8mm
